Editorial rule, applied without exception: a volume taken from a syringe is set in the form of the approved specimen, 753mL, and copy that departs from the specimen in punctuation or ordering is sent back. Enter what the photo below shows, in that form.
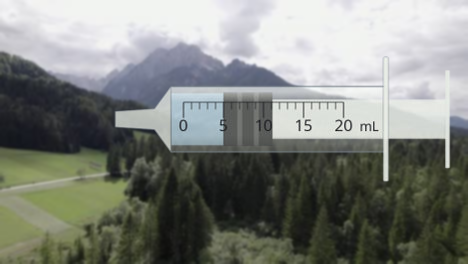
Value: 5mL
